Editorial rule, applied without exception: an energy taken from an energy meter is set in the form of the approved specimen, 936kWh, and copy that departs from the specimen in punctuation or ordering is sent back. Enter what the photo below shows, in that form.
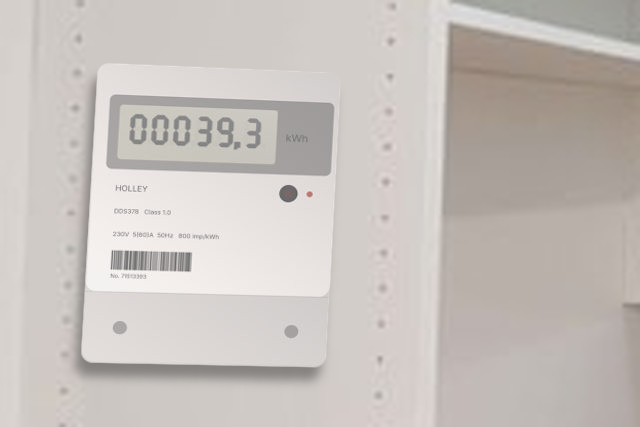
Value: 39.3kWh
